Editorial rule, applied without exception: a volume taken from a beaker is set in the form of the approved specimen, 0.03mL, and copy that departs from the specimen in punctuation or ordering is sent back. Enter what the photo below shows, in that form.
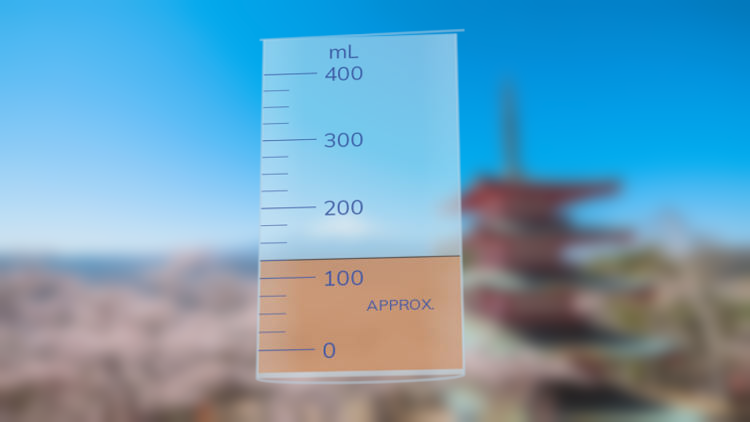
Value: 125mL
